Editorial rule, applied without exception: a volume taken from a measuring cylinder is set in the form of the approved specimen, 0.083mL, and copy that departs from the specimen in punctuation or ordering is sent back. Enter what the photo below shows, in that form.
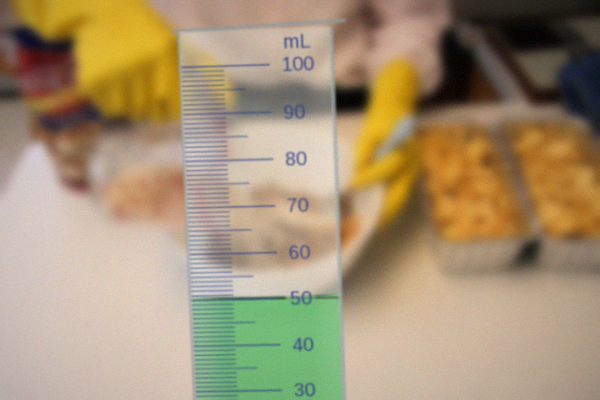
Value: 50mL
